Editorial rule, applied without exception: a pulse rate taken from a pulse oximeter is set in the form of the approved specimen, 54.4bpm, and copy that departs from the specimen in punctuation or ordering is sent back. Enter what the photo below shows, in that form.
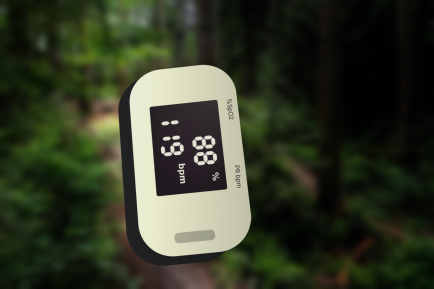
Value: 119bpm
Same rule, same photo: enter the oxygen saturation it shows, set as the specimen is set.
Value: 88%
